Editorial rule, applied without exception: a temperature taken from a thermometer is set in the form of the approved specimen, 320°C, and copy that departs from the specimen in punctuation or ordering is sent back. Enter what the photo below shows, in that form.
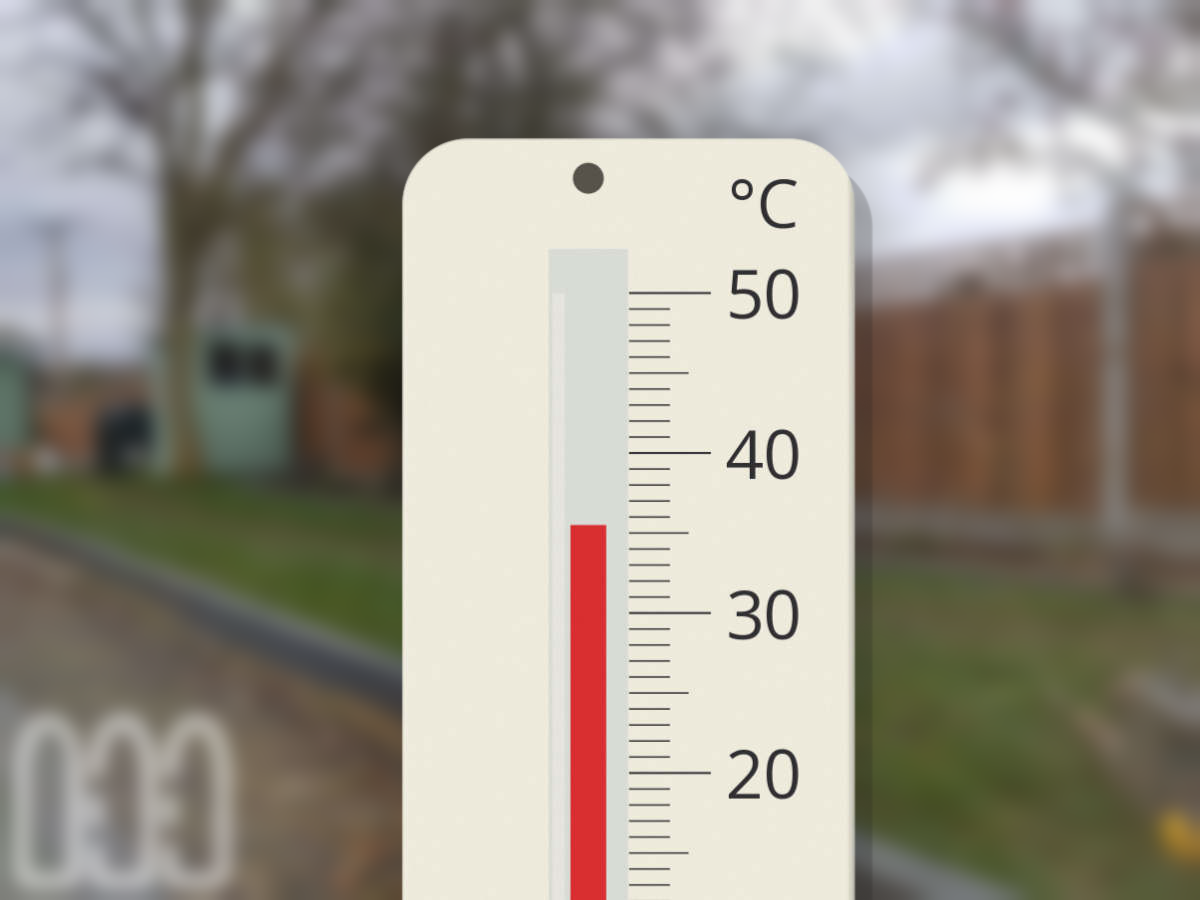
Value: 35.5°C
